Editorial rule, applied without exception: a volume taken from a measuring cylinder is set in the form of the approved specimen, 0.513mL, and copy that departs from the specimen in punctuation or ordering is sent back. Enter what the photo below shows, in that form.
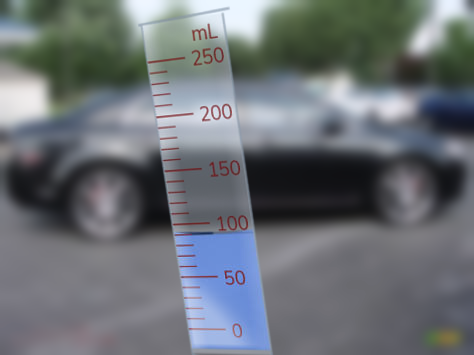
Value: 90mL
